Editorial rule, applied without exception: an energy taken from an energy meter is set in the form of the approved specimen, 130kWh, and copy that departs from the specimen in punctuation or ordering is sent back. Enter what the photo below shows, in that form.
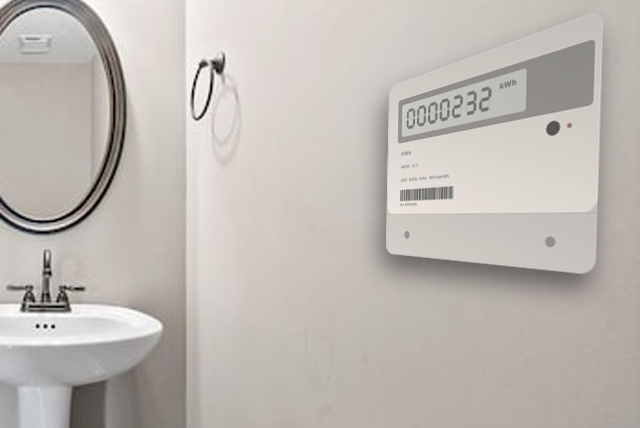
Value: 232kWh
